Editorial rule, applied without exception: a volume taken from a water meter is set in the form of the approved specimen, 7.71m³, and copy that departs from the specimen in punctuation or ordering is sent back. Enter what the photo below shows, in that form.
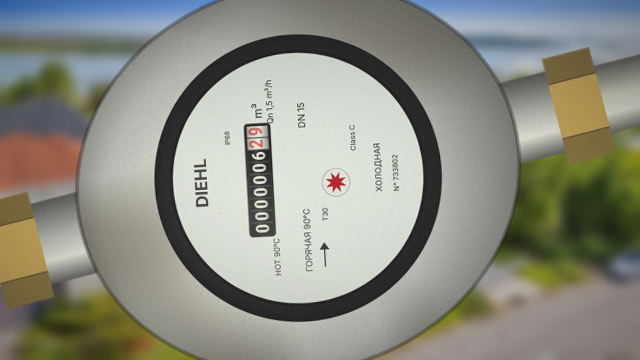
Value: 6.29m³
